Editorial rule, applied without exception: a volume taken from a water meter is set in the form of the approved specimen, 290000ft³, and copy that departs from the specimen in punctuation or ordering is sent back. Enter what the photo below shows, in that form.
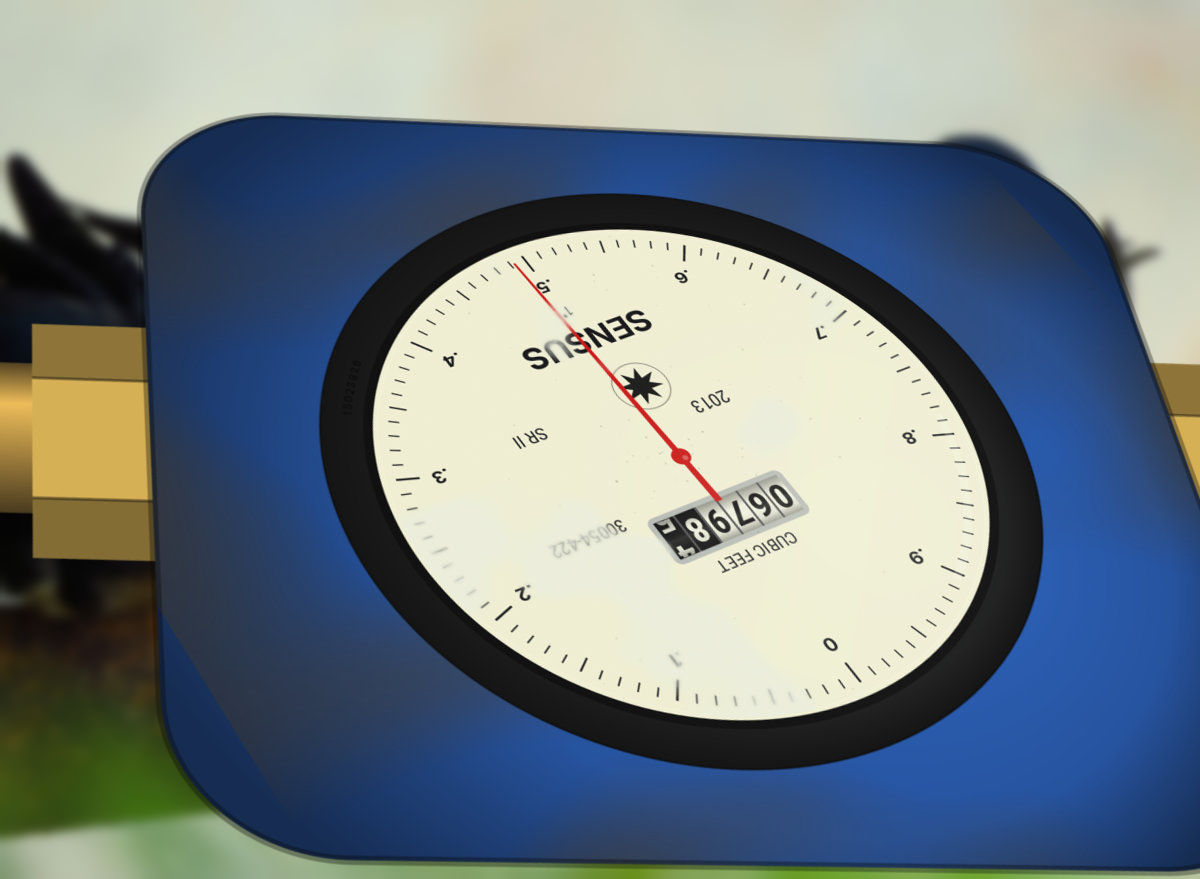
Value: 67984.49ft³
